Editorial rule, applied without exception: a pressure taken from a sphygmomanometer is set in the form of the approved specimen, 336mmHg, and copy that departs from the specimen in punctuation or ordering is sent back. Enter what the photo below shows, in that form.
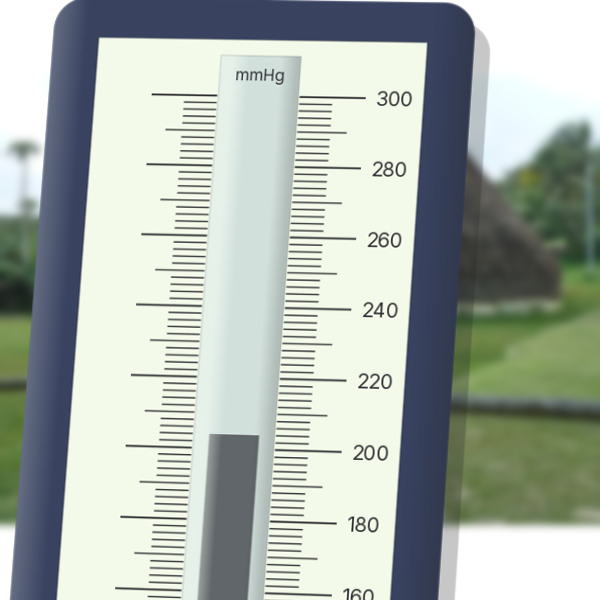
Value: 204mmHg
